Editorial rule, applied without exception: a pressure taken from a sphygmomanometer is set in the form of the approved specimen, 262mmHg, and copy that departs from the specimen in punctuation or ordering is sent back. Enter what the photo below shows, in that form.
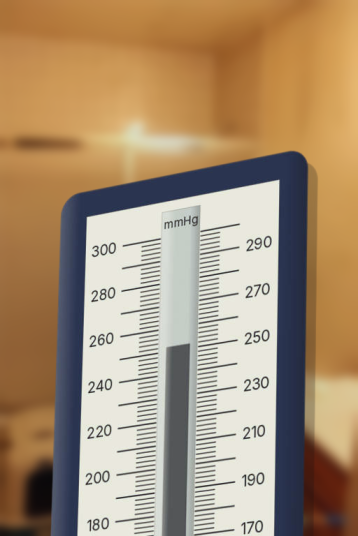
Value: 252mmHg
